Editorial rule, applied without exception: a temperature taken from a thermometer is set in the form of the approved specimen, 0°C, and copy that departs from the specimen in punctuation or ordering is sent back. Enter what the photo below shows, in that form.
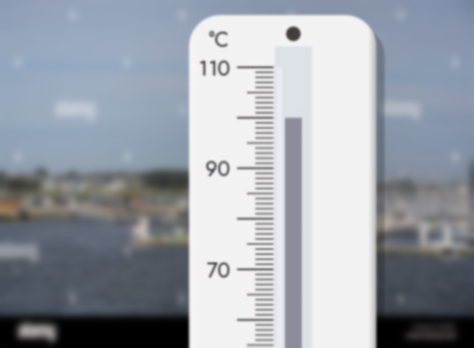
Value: 100°C
